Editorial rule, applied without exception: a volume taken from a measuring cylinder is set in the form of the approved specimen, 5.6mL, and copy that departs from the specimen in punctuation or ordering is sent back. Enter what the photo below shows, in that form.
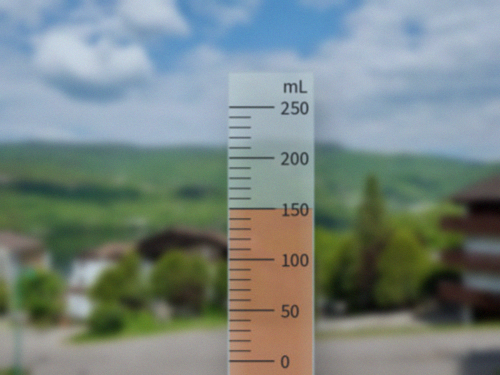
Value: 150mL
